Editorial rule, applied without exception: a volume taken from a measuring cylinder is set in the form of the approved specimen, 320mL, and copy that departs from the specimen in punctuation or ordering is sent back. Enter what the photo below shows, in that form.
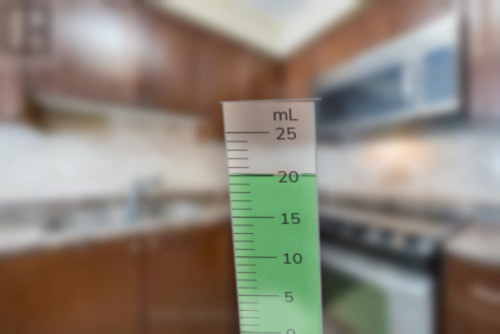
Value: 20mL
